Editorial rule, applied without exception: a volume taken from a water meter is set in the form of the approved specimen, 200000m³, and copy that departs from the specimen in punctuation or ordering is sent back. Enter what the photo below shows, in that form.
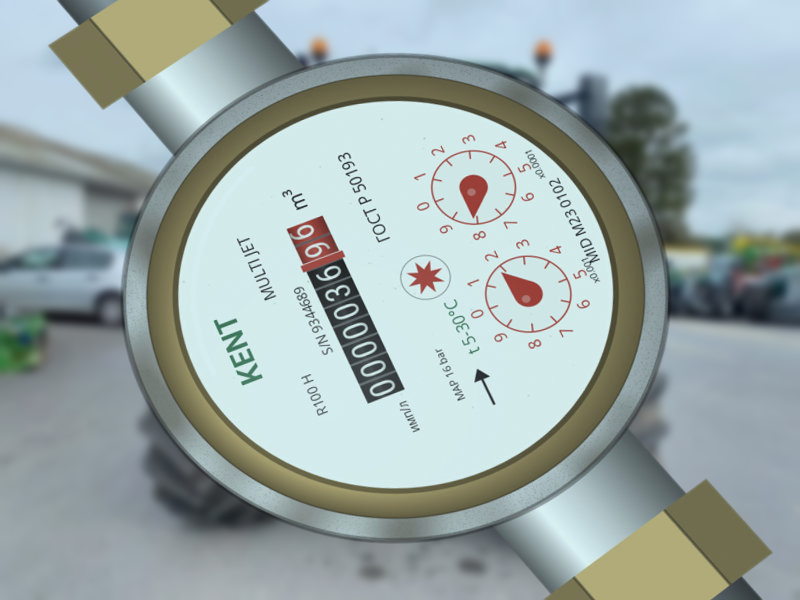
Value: 36.9618m³
